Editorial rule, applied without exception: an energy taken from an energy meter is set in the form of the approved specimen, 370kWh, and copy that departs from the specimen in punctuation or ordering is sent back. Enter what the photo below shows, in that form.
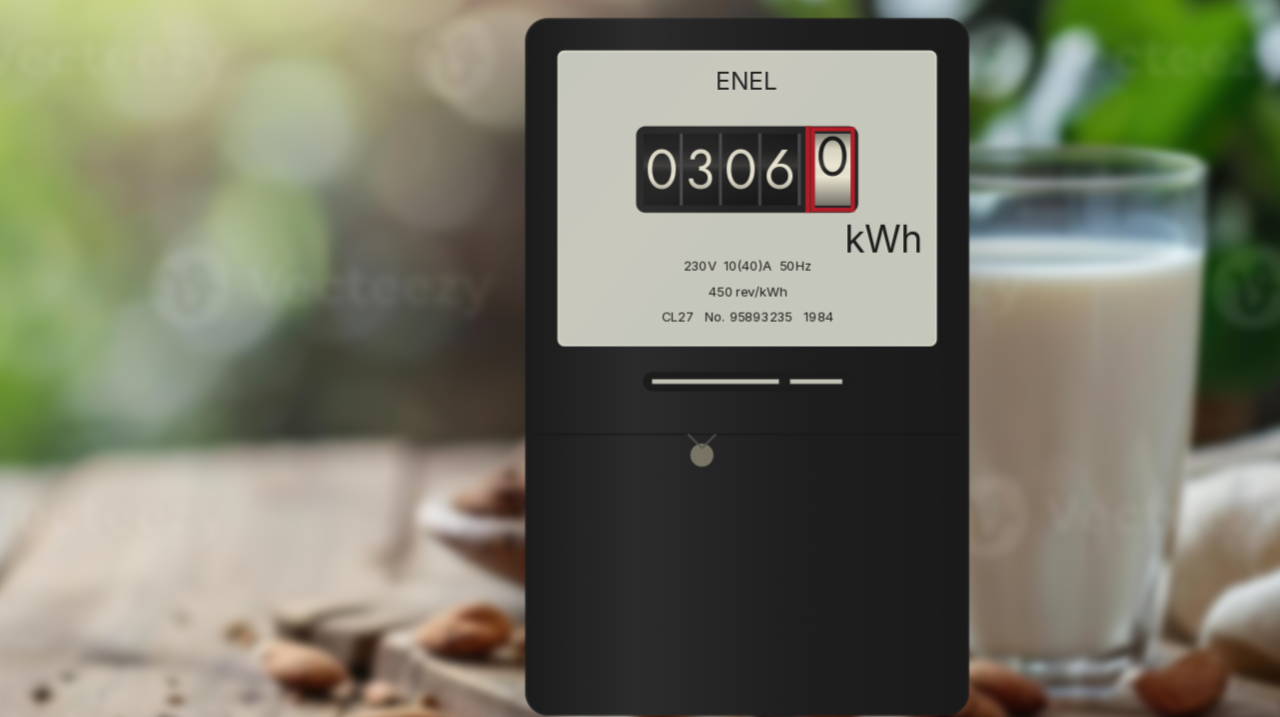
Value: 306.0kWh
